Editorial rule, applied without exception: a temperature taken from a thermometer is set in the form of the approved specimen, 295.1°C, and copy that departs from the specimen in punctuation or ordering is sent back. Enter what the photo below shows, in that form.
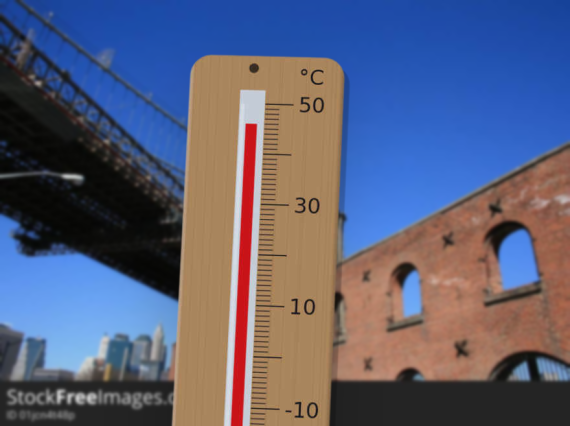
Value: 46°C
